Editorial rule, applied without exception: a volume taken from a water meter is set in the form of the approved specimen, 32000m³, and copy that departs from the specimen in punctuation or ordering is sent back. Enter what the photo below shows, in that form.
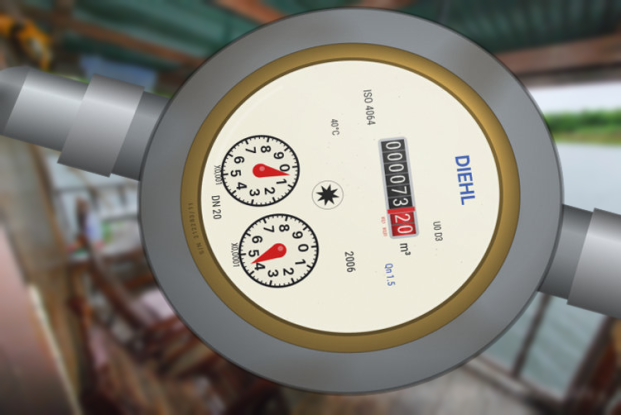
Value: 73.2004m³
